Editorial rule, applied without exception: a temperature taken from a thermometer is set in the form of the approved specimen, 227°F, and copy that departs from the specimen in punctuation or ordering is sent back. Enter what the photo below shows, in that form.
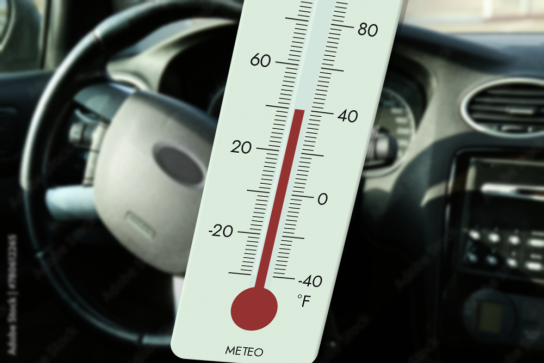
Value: 40°F
